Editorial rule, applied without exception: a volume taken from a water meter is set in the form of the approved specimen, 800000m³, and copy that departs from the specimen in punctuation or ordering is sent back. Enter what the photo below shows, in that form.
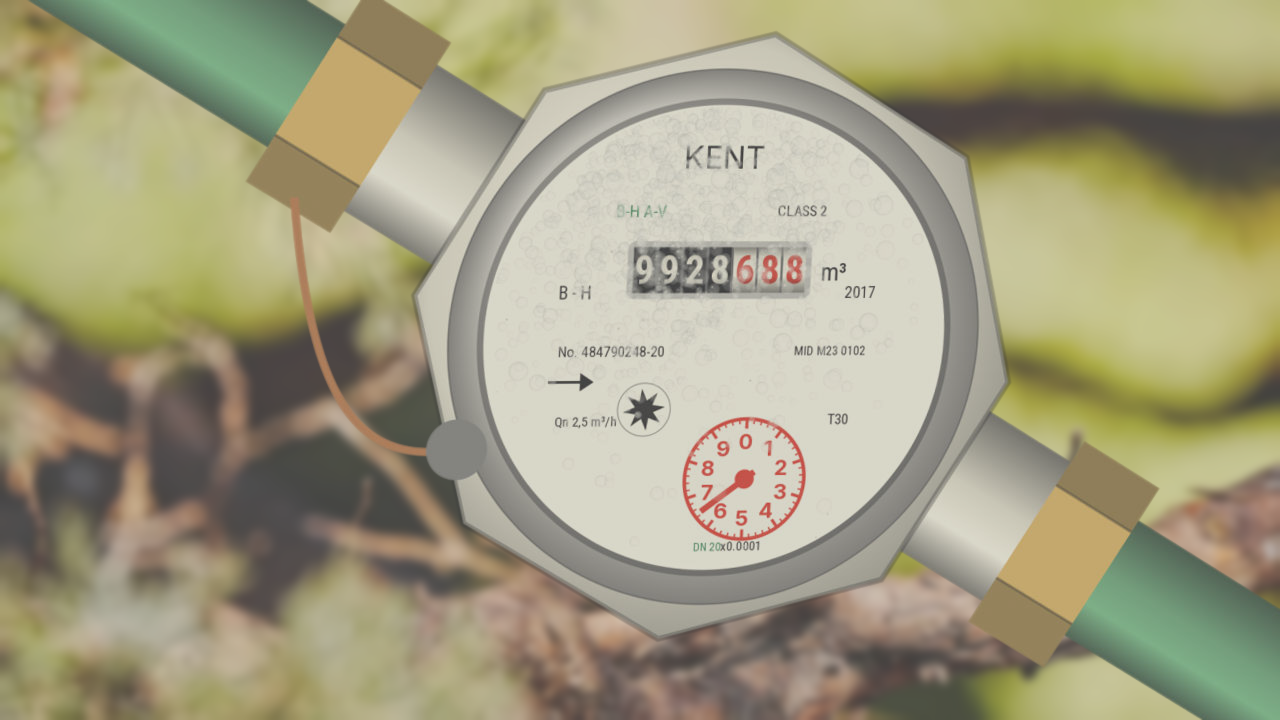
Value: 9928.6886m³
